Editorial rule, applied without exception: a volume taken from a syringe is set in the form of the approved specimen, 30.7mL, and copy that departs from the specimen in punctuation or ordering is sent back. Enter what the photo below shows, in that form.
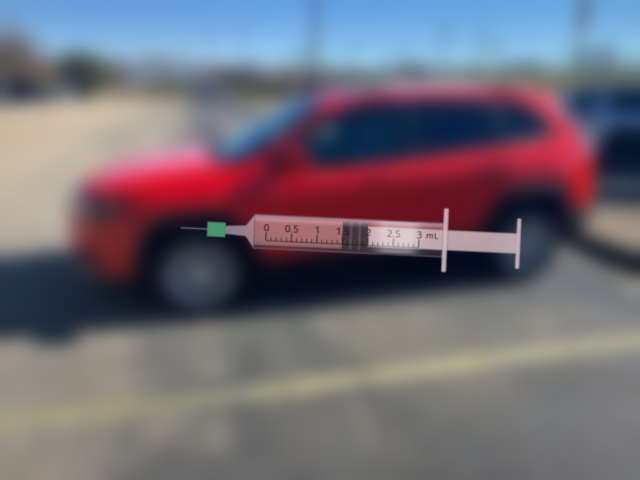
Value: 1.5mL
